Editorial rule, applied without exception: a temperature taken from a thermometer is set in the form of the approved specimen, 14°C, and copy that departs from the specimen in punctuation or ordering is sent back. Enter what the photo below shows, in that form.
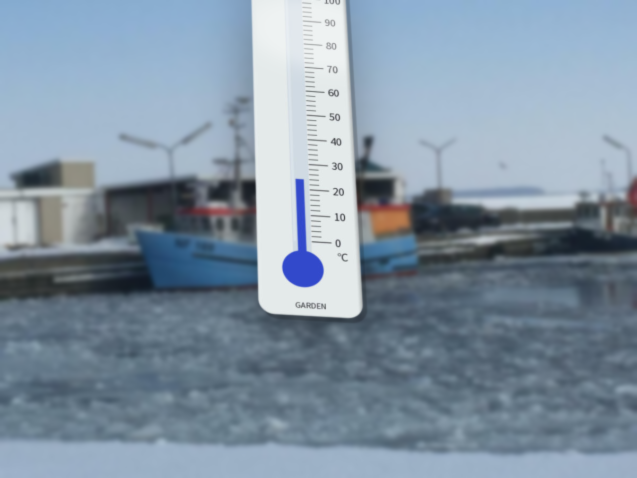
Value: 24°C
